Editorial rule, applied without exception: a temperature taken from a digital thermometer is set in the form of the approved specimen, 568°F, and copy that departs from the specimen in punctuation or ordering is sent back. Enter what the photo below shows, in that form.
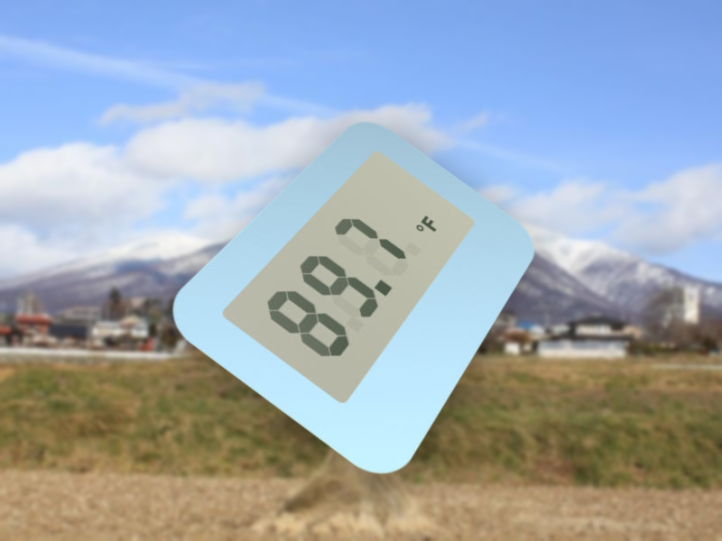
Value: 89.7°F
